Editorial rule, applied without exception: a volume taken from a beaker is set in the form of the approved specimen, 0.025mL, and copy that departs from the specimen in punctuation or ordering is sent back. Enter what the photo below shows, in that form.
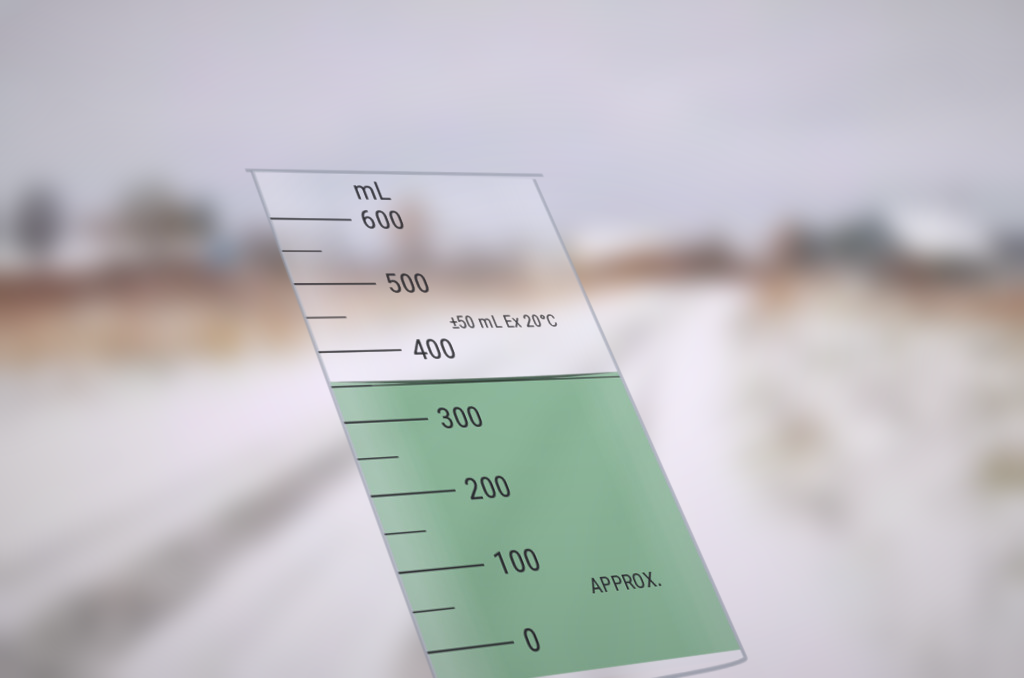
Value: 350mL
